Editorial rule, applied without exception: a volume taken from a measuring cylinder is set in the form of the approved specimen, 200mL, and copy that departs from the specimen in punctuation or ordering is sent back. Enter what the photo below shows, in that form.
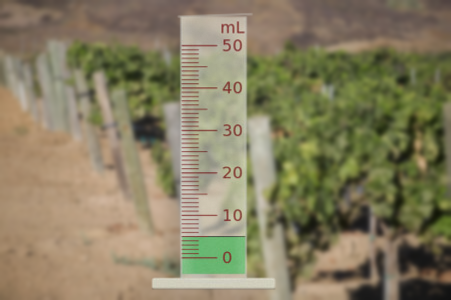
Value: 5mL
